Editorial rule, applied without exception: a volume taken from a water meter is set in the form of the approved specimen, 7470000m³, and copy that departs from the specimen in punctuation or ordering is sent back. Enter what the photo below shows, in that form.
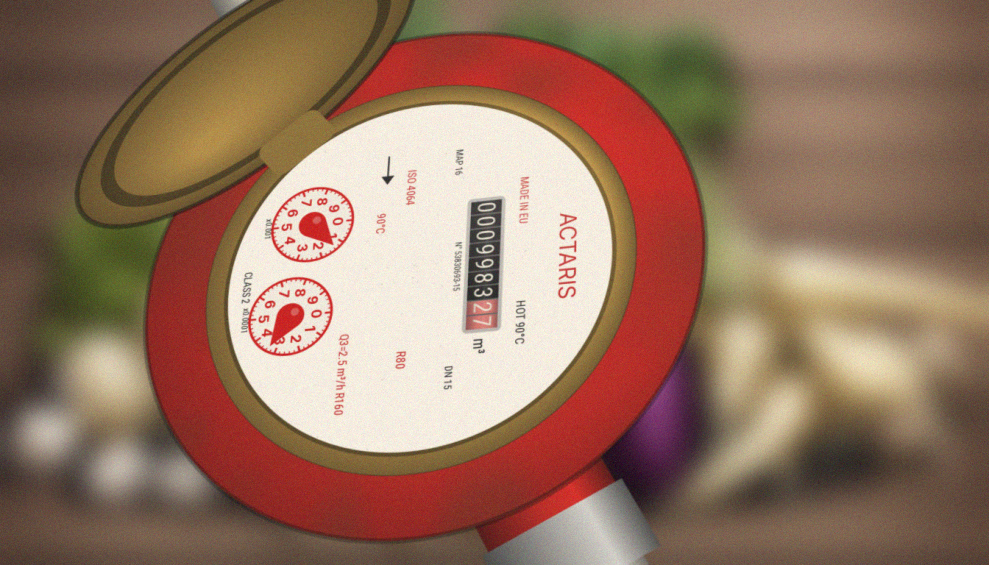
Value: 9983.2713m³
